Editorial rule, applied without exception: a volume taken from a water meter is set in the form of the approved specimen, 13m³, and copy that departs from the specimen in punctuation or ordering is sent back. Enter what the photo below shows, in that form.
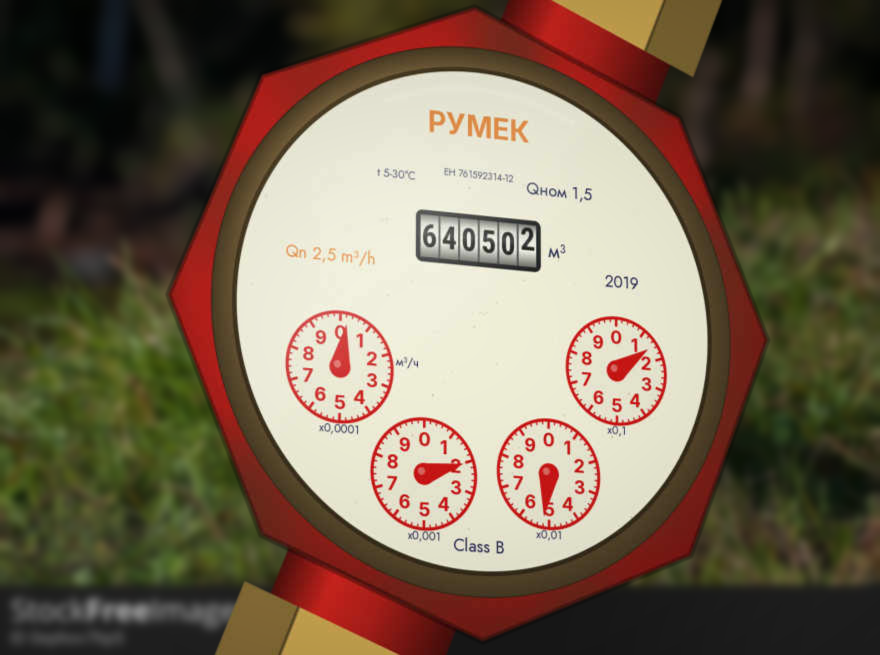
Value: 640502.1520m³
